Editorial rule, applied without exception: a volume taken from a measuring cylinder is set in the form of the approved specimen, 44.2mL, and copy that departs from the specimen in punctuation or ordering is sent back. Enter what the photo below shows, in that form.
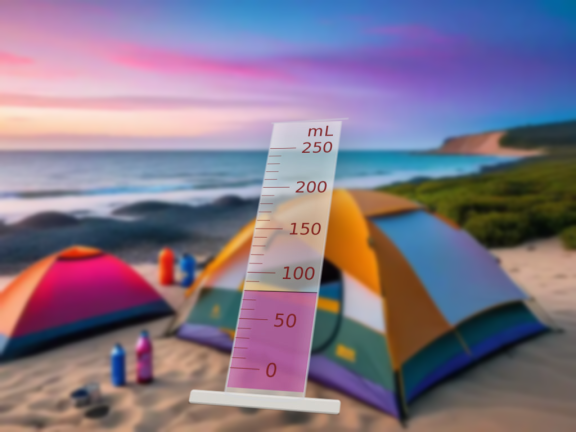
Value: 80mL
